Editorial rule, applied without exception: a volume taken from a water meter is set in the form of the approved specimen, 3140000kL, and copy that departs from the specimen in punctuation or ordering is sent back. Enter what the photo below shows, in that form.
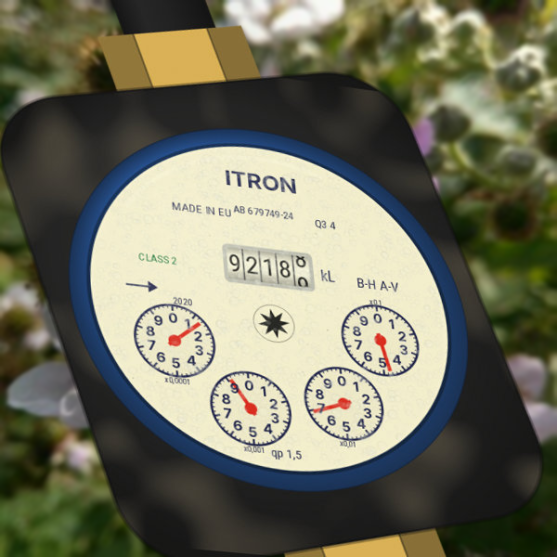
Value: 92188.4691kL
